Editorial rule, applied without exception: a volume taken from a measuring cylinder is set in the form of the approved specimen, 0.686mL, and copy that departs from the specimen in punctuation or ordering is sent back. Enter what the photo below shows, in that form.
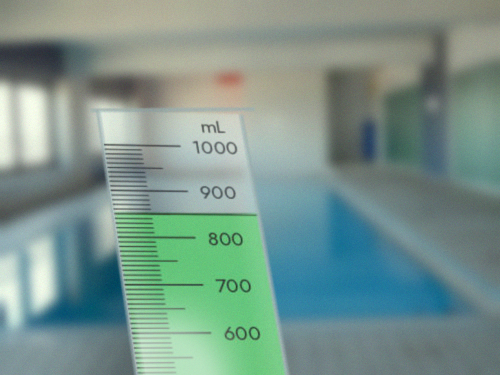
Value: 850mL
